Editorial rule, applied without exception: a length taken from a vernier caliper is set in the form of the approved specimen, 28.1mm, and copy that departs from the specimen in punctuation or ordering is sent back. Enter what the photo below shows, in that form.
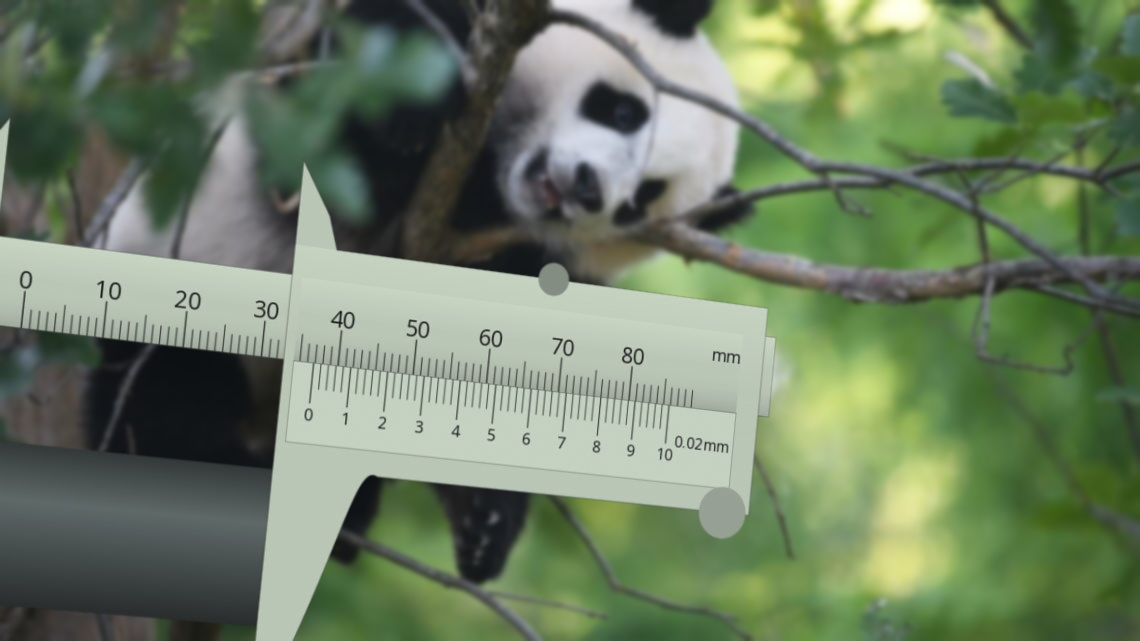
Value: 36.8mm
